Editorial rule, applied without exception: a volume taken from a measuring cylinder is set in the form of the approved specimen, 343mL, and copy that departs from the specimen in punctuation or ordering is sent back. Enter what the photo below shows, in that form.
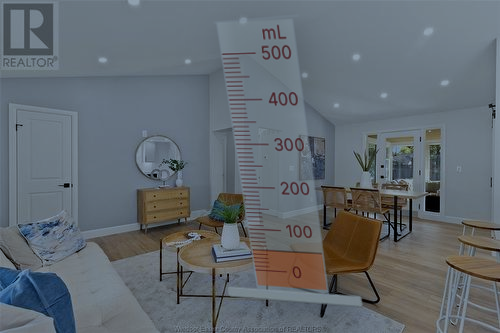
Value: 50mL
